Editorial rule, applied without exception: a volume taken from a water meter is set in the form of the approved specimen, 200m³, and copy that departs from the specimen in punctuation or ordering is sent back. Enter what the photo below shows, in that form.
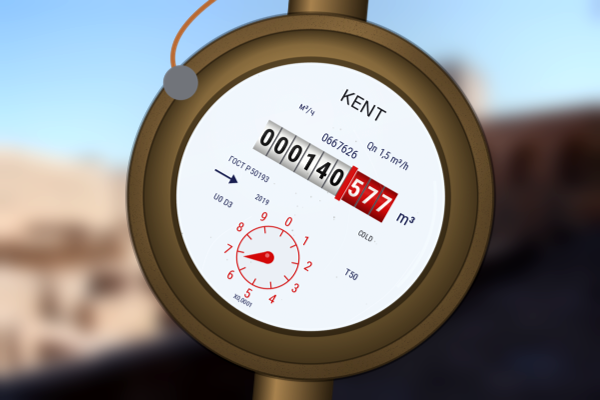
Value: 140.5776m³
